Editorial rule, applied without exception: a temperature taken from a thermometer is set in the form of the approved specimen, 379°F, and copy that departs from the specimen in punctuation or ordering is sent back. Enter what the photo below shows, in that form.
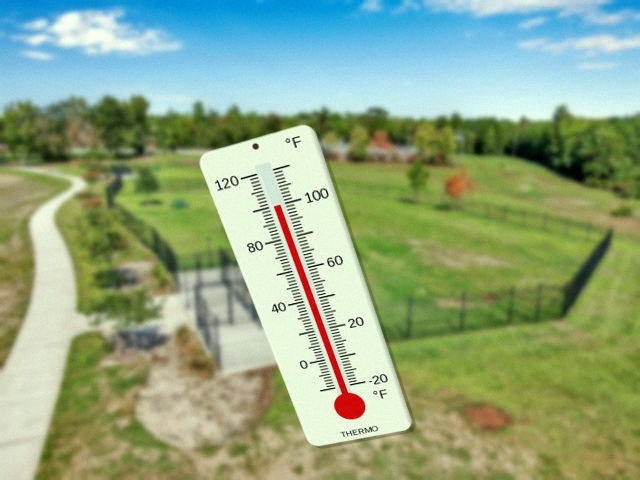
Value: 100°F
